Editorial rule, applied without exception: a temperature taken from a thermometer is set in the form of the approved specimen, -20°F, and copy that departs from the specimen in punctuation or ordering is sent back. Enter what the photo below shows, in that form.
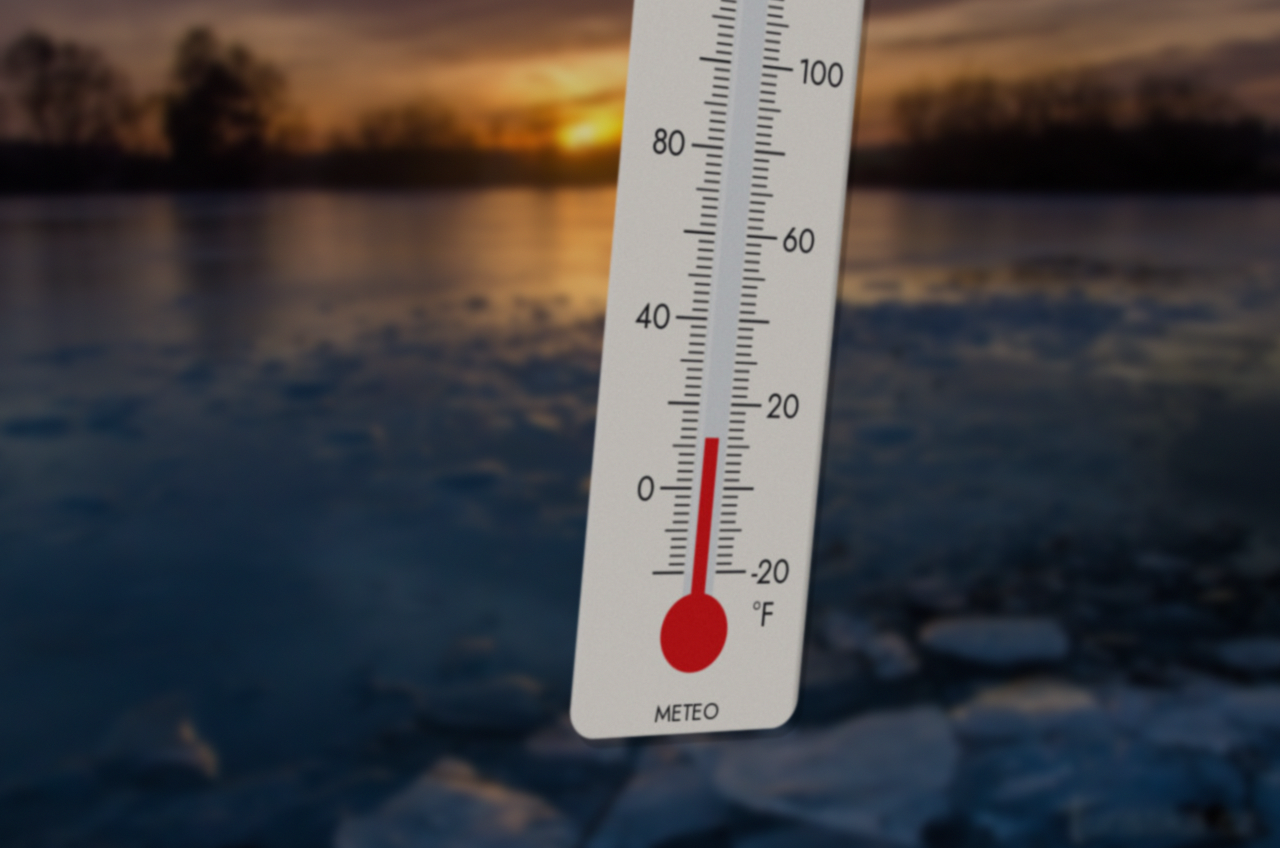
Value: 12°F
